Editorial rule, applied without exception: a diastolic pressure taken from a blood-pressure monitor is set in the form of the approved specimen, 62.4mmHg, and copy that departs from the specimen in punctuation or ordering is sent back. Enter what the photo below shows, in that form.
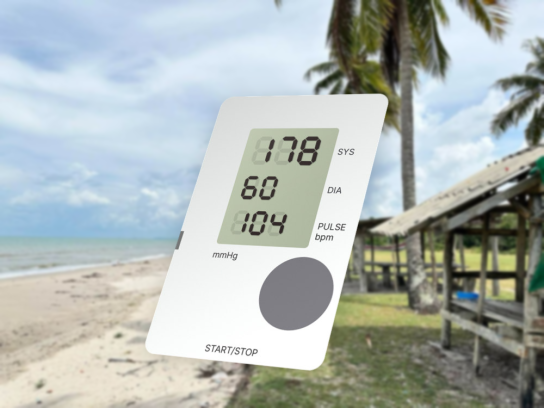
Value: 60mmHg
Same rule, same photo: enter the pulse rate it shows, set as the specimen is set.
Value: 104bpm
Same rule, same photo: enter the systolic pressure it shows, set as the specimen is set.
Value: 178mmHg
